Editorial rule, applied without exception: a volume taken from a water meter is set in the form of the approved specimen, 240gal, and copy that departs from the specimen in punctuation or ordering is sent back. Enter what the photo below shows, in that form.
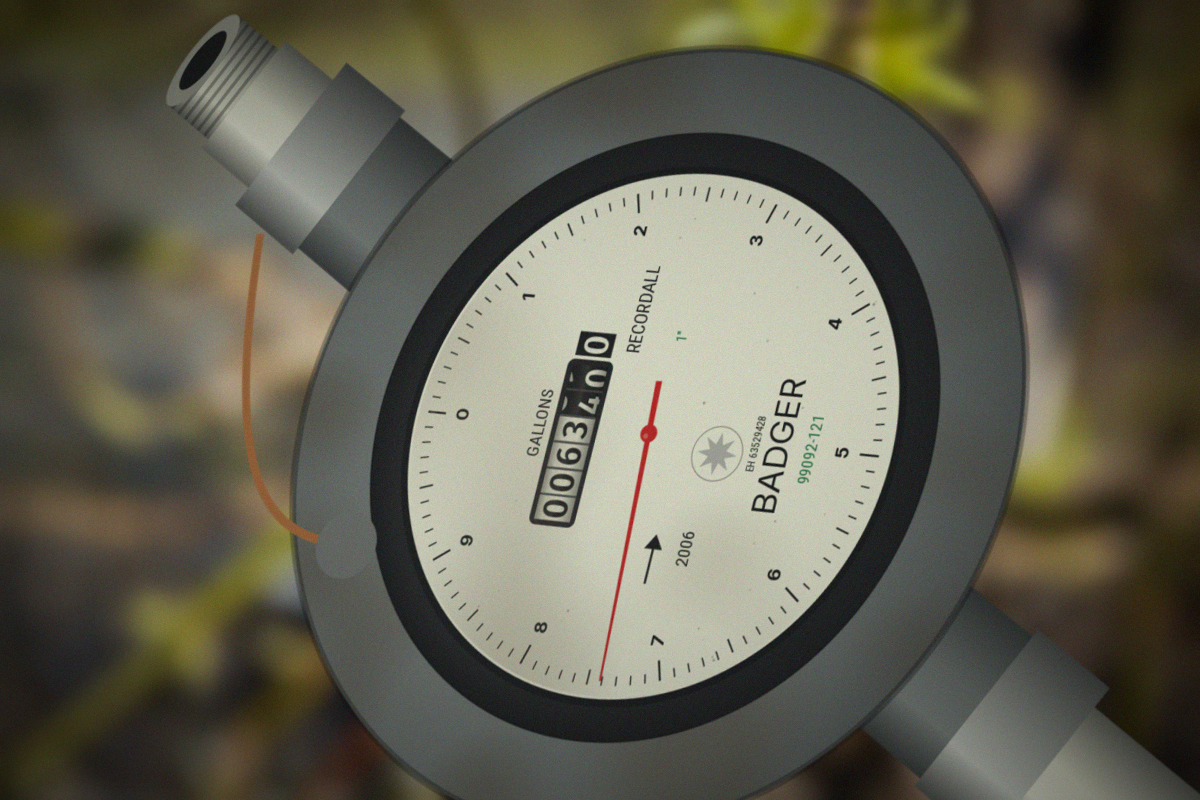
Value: 63397.4gal
